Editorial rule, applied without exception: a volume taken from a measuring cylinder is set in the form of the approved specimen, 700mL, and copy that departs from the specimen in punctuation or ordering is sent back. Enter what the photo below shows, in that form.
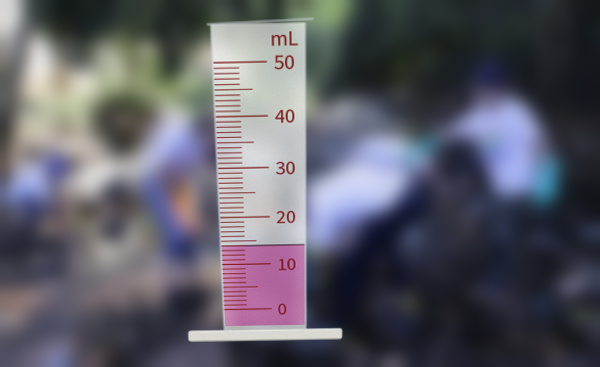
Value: 14mL
